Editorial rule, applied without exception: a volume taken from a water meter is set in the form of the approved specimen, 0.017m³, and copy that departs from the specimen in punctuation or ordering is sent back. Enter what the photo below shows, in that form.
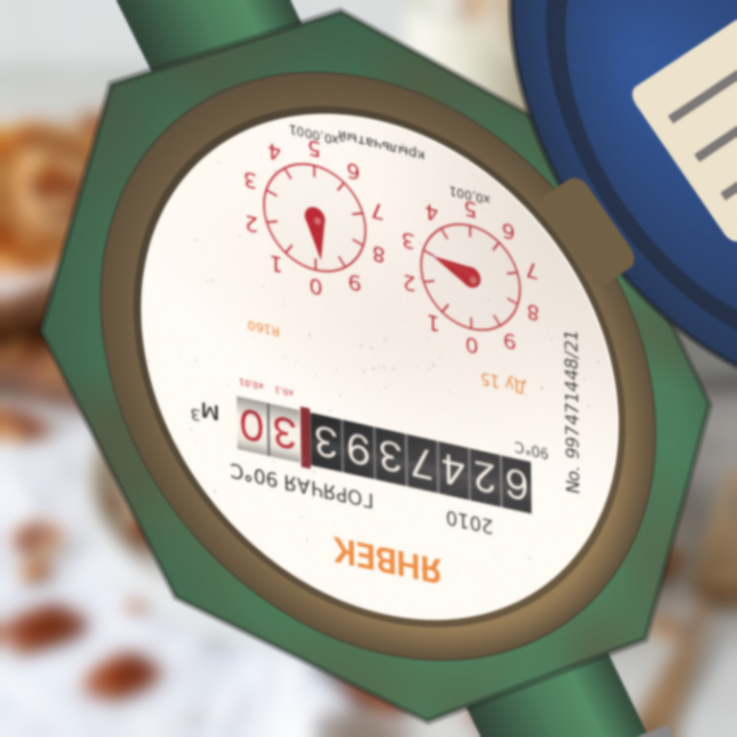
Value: 6247393.3029m³
